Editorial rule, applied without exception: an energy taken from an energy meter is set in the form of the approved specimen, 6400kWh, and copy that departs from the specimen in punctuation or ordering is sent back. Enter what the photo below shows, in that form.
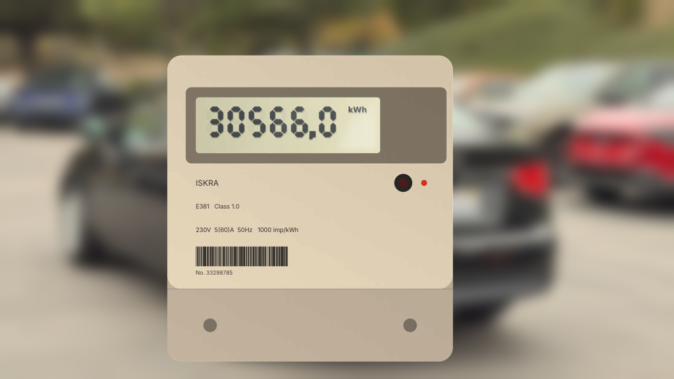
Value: 30566.0kWh
